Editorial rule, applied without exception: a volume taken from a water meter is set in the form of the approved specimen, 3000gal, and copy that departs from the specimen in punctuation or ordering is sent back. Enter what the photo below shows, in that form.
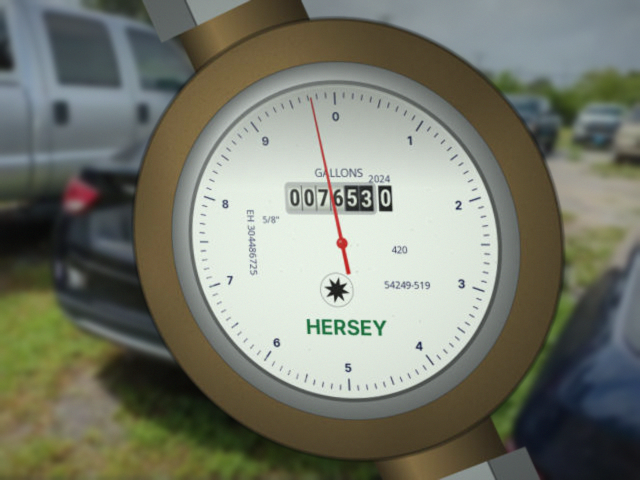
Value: 76529.7gal
